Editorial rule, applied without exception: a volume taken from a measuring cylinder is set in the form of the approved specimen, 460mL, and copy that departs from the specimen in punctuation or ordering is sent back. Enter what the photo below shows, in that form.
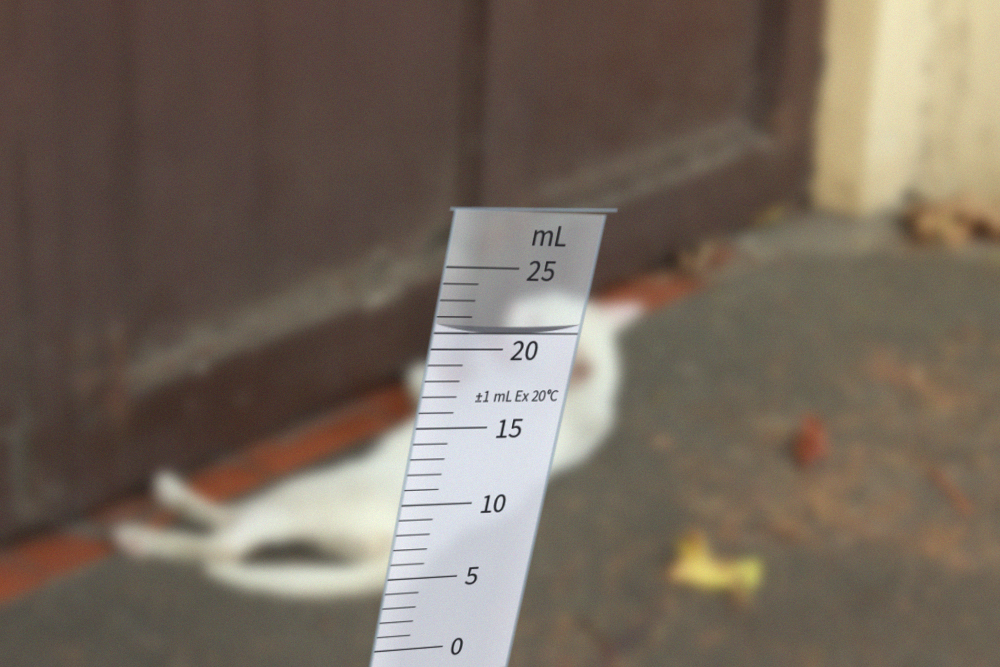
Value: 21mL
